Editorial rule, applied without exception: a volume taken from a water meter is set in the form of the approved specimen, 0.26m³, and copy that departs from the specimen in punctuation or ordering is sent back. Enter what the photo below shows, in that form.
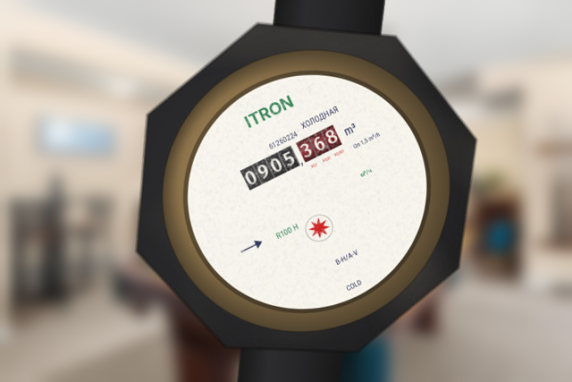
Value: 905.368m³
